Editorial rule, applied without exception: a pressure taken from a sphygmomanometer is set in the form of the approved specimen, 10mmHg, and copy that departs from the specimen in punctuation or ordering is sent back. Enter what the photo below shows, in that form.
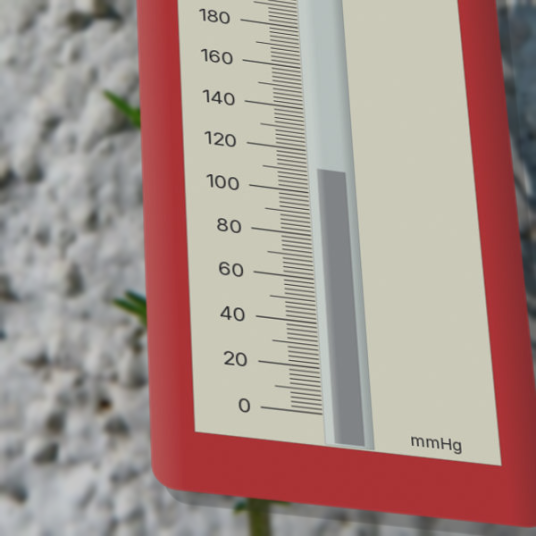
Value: 112mmHg
